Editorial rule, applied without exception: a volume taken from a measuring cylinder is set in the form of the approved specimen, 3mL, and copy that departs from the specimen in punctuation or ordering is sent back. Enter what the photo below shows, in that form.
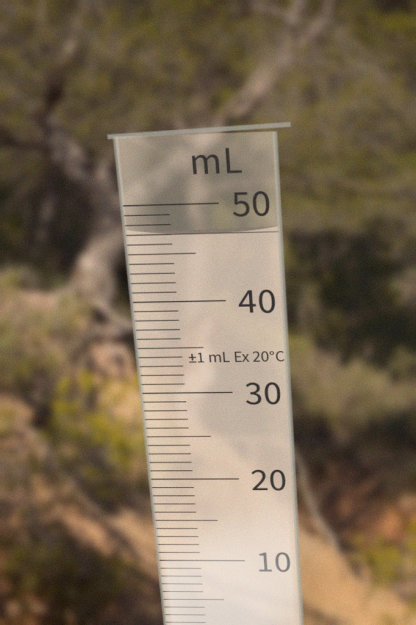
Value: 47mL
